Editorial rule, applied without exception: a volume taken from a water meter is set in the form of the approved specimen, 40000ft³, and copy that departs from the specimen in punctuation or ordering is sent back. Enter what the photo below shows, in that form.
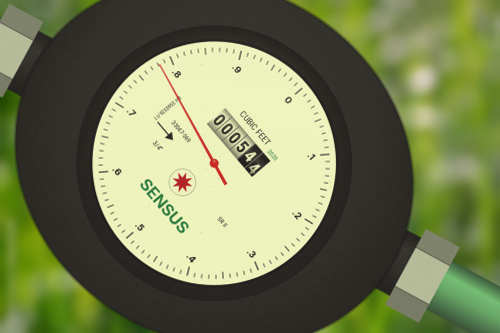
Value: 543.78ft³
